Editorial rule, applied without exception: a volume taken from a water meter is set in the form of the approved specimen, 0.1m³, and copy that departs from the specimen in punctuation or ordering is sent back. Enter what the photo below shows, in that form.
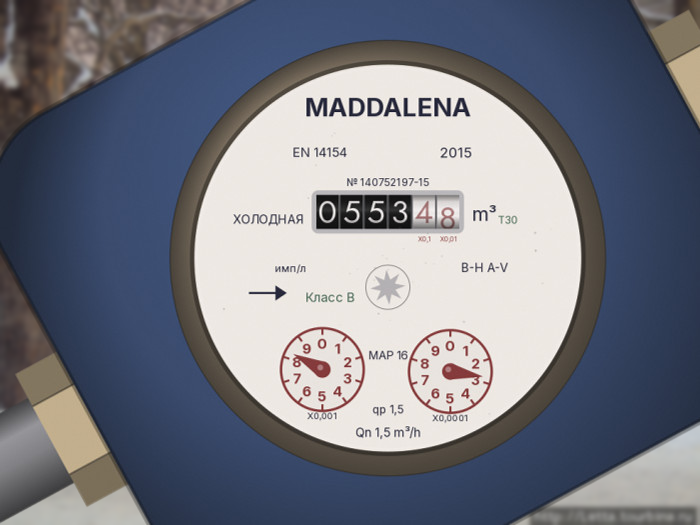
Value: 553.4782m³
